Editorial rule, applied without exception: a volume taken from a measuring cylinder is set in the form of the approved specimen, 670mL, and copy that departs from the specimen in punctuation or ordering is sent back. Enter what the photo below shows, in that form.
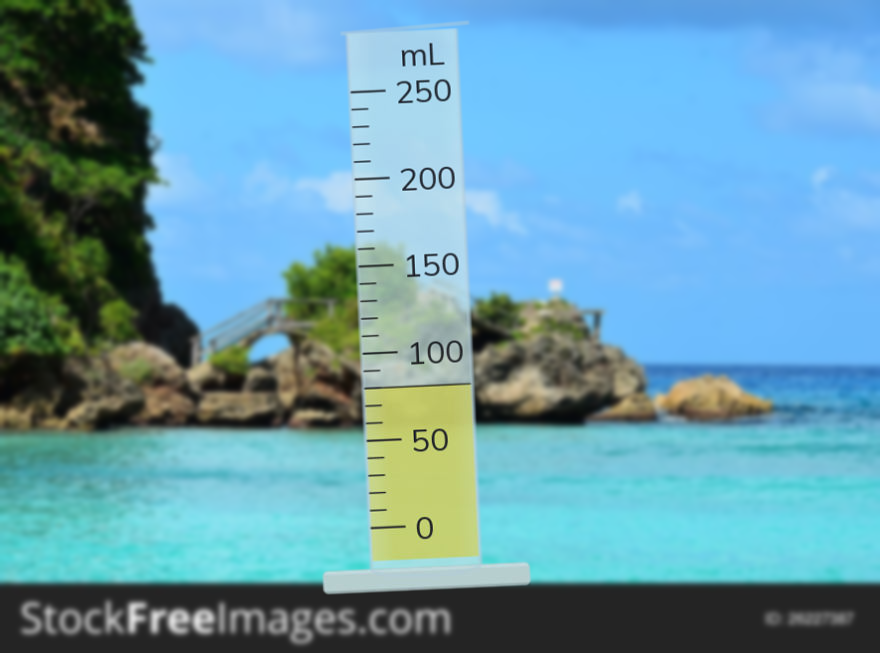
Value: 80mL
